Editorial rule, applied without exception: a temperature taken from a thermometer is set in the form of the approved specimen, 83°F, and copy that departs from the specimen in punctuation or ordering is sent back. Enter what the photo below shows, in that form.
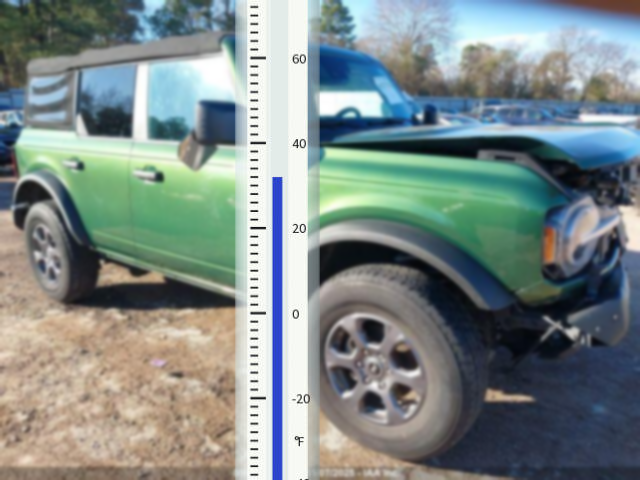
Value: 32°F
